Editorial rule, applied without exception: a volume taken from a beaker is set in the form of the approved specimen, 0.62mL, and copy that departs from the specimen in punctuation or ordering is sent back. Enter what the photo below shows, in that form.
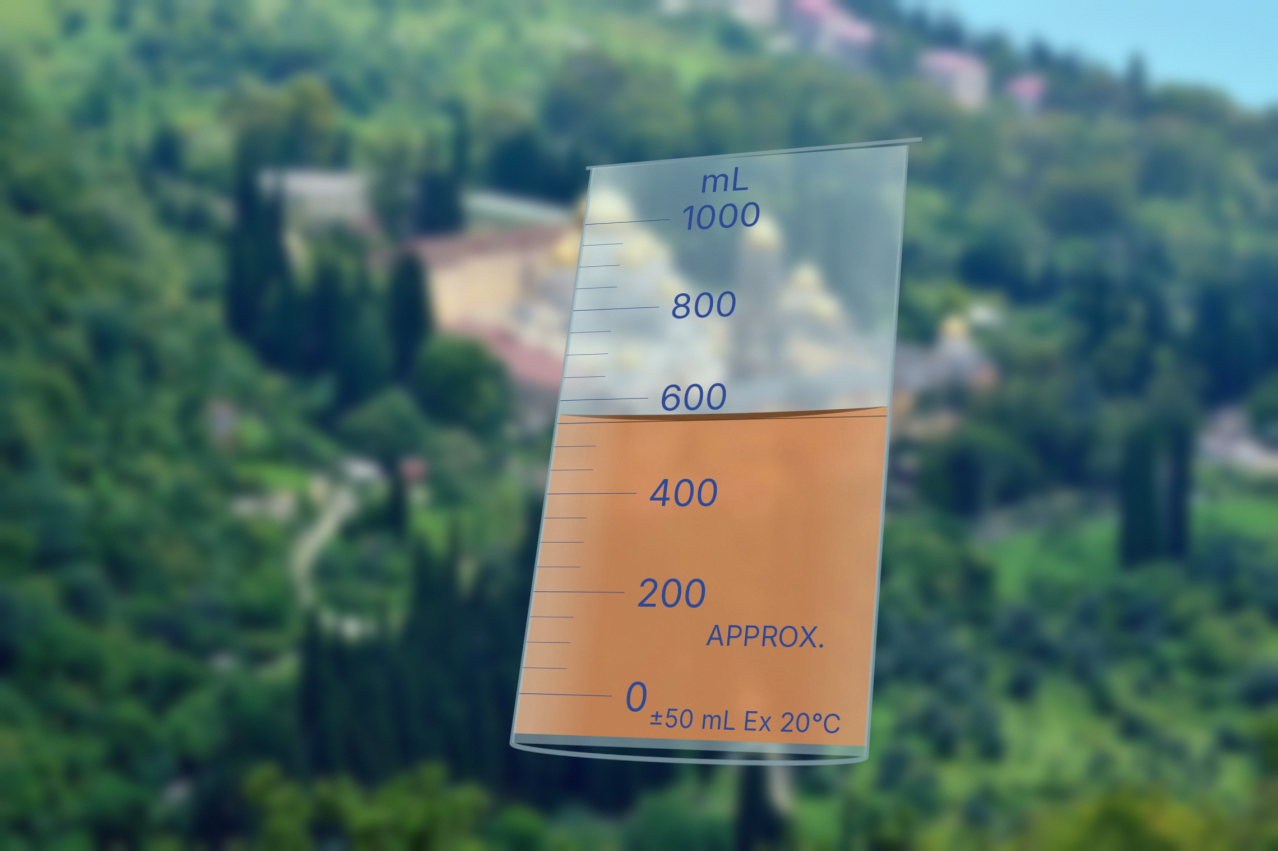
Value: 550mL
